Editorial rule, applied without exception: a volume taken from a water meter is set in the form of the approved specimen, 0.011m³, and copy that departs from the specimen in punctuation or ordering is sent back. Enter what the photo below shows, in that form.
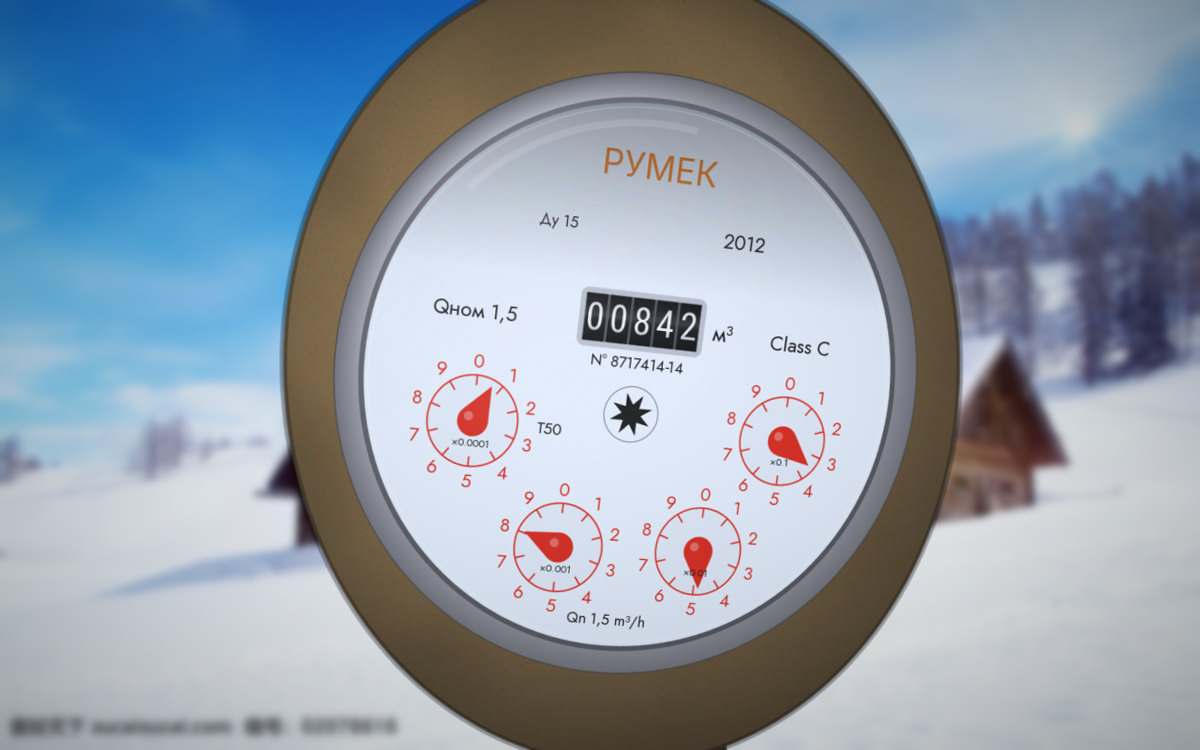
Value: 842.3480m³
